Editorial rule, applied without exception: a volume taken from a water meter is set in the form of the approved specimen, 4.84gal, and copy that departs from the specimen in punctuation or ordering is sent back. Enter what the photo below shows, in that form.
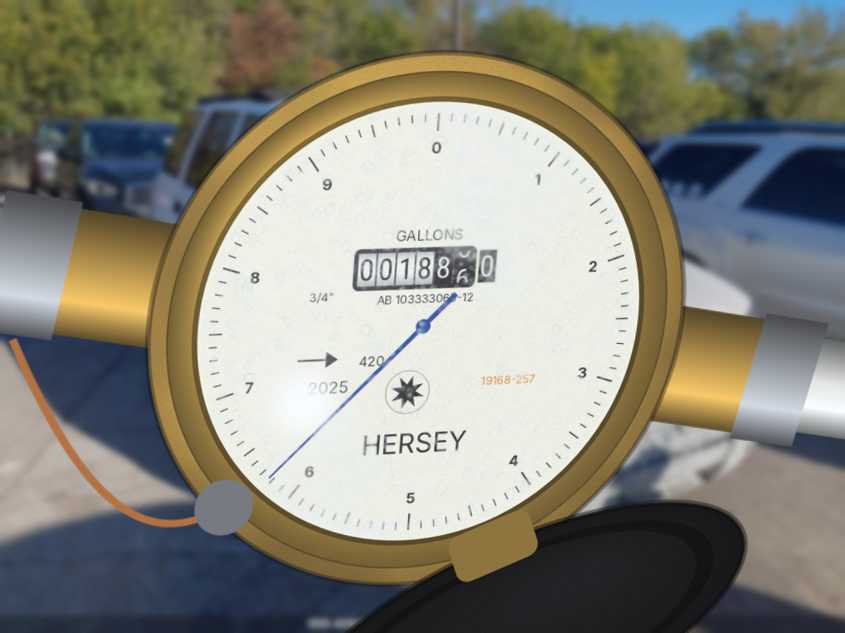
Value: 18856.2gal
